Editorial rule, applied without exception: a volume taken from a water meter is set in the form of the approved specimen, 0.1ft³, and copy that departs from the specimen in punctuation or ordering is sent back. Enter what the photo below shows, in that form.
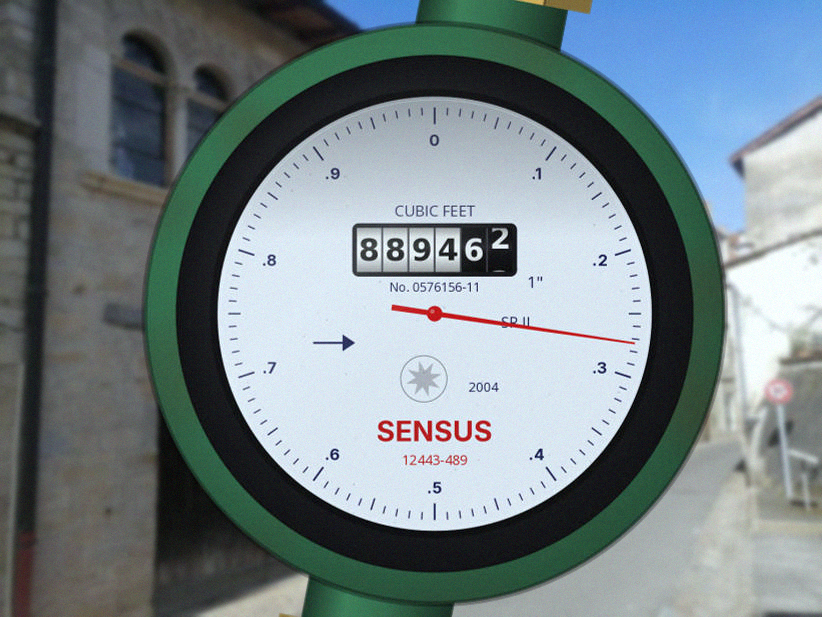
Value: 889462.27ft³
